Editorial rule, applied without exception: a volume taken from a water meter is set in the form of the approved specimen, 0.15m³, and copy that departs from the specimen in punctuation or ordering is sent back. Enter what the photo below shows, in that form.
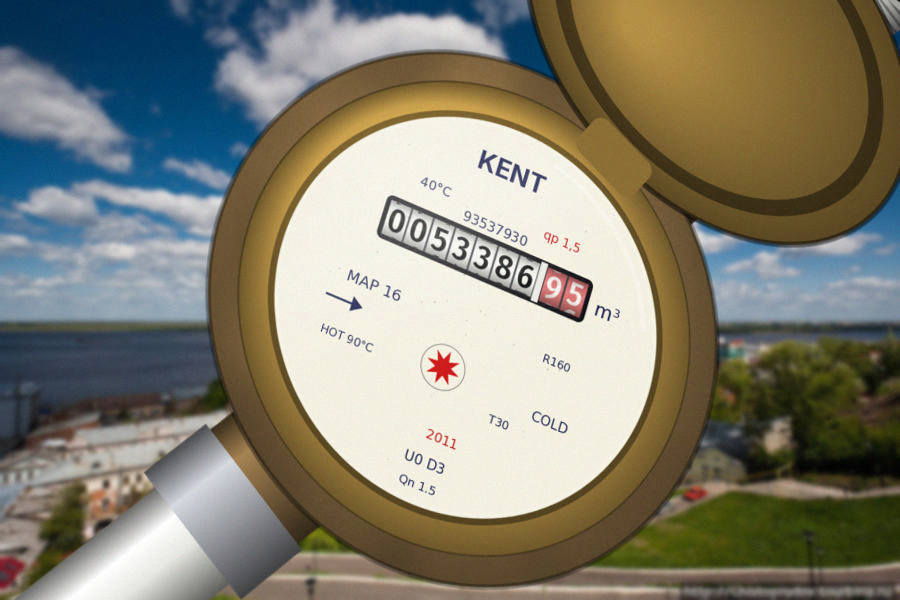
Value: 53386.95m³
